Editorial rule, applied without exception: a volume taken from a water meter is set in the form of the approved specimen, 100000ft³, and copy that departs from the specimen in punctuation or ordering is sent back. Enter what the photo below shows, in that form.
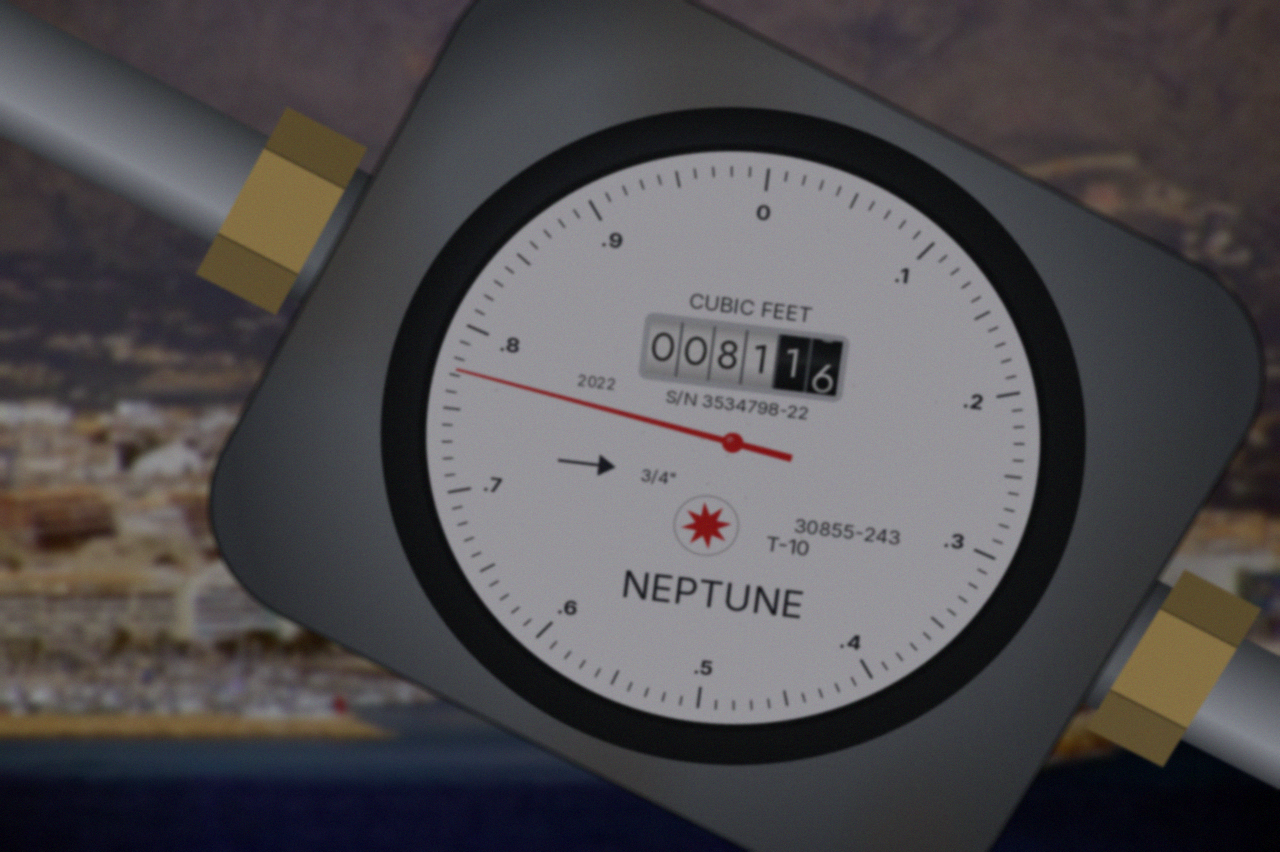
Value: 8115.77ft³
